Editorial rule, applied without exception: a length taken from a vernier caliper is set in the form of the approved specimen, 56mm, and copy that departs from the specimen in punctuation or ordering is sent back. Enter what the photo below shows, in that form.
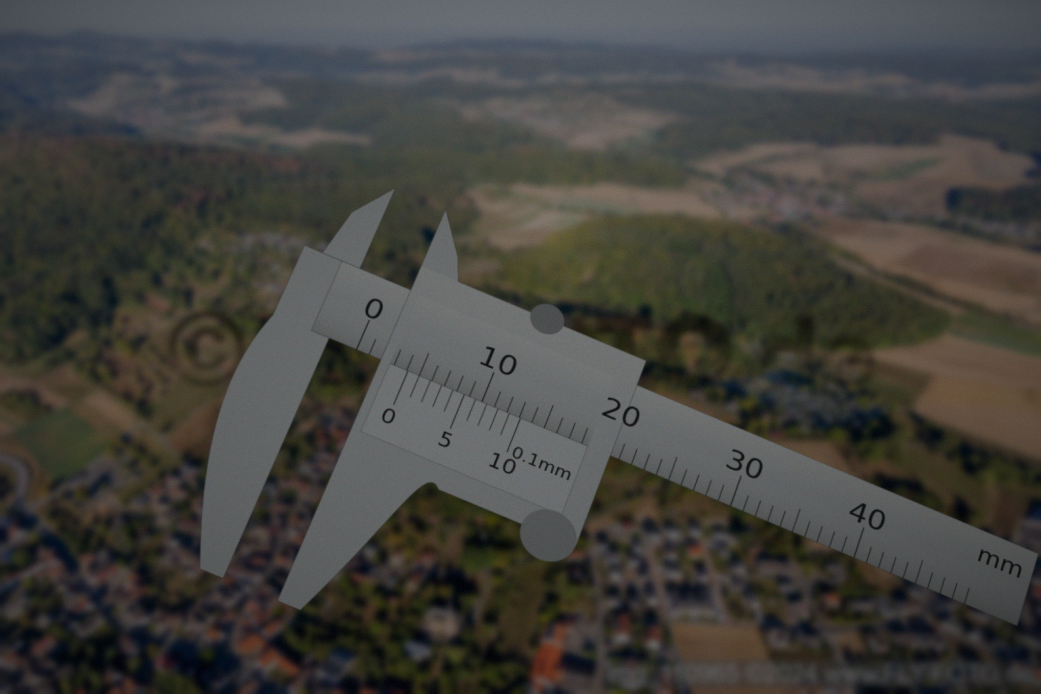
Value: 4.1mm
